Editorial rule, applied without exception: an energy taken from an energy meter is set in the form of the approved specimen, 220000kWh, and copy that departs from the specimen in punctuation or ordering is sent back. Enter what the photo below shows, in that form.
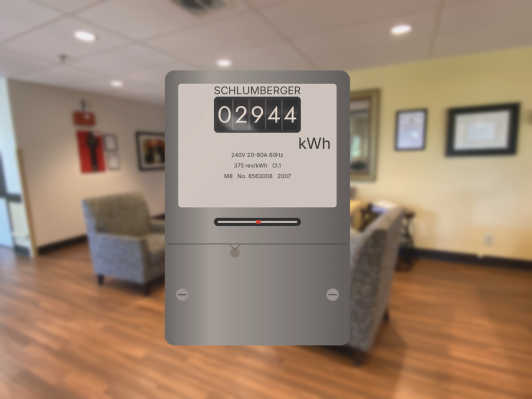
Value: 2944kWh
